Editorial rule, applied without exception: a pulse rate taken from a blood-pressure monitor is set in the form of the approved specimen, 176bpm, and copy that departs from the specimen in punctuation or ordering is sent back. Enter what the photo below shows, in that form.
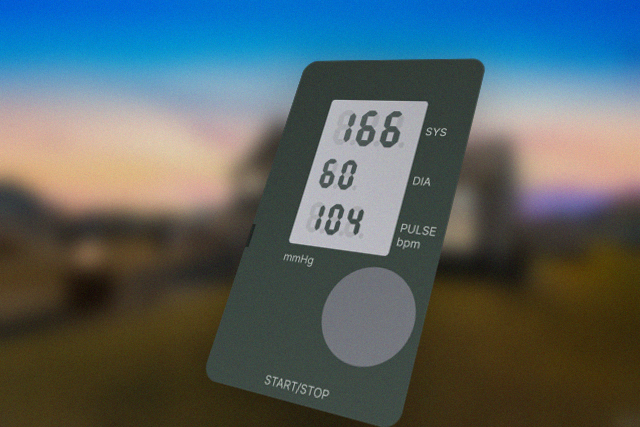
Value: 104bpm
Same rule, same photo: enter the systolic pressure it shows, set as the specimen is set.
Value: 166mmHg
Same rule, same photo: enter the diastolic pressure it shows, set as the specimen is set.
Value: 60mmHg
